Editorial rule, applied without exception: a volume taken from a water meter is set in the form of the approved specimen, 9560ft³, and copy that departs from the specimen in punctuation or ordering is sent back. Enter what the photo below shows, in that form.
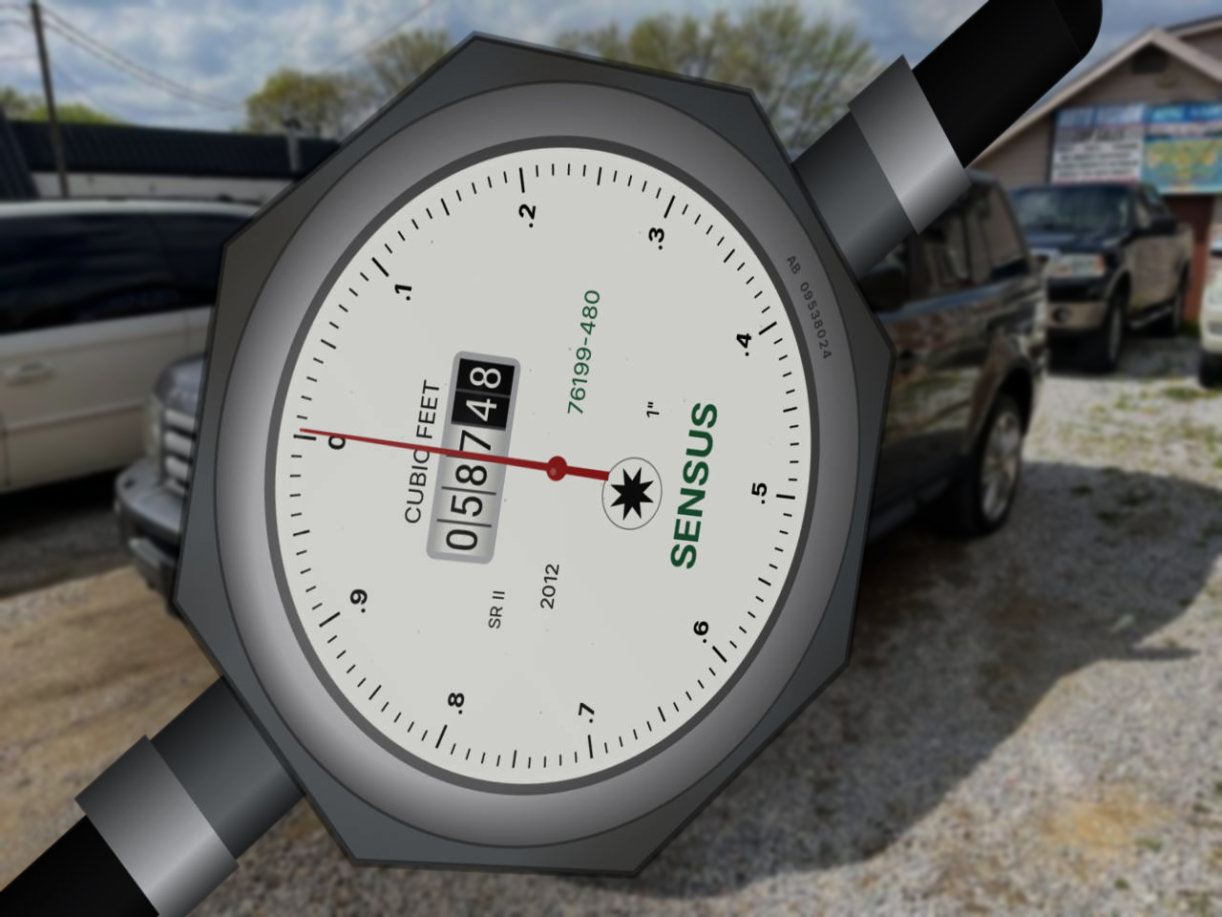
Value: 58748.00ft³
